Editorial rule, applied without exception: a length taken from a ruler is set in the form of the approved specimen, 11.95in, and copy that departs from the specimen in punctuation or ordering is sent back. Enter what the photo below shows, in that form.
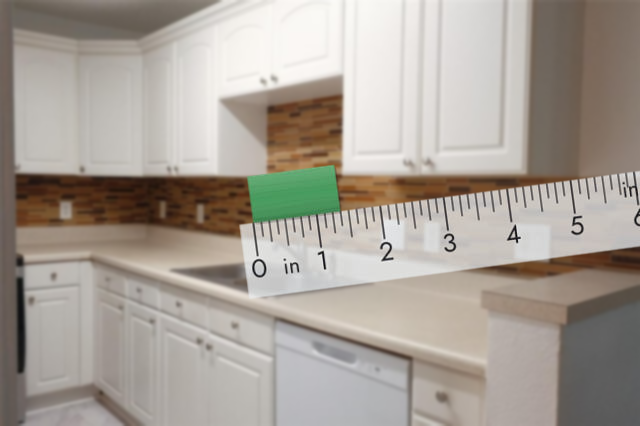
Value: 1.375in
